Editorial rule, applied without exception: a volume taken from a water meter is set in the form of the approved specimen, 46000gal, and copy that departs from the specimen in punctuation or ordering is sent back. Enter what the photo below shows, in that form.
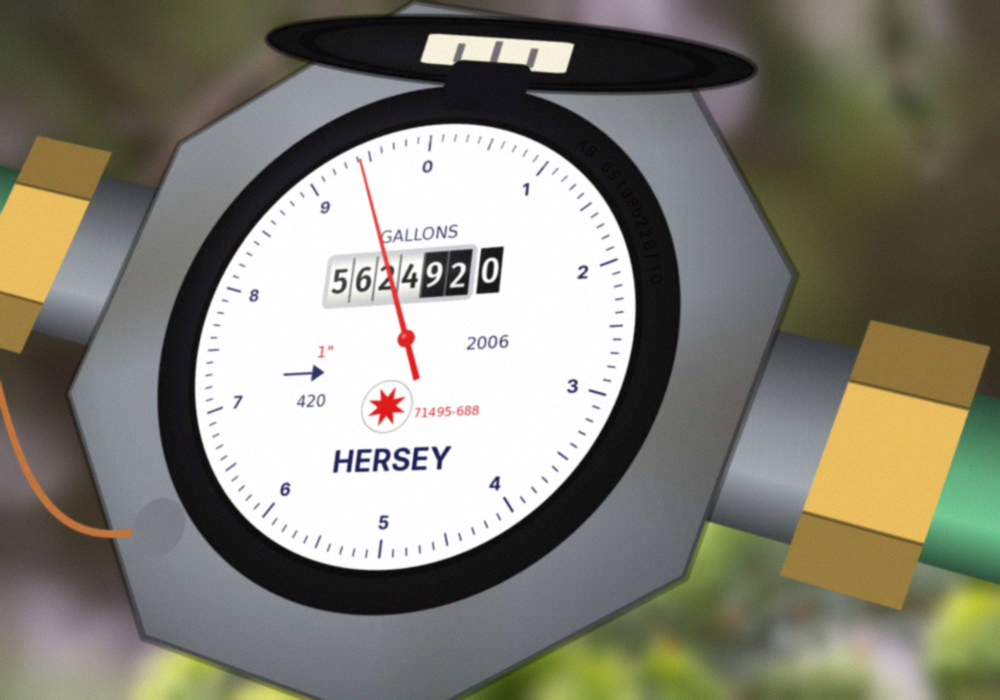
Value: 5624919.4gal
